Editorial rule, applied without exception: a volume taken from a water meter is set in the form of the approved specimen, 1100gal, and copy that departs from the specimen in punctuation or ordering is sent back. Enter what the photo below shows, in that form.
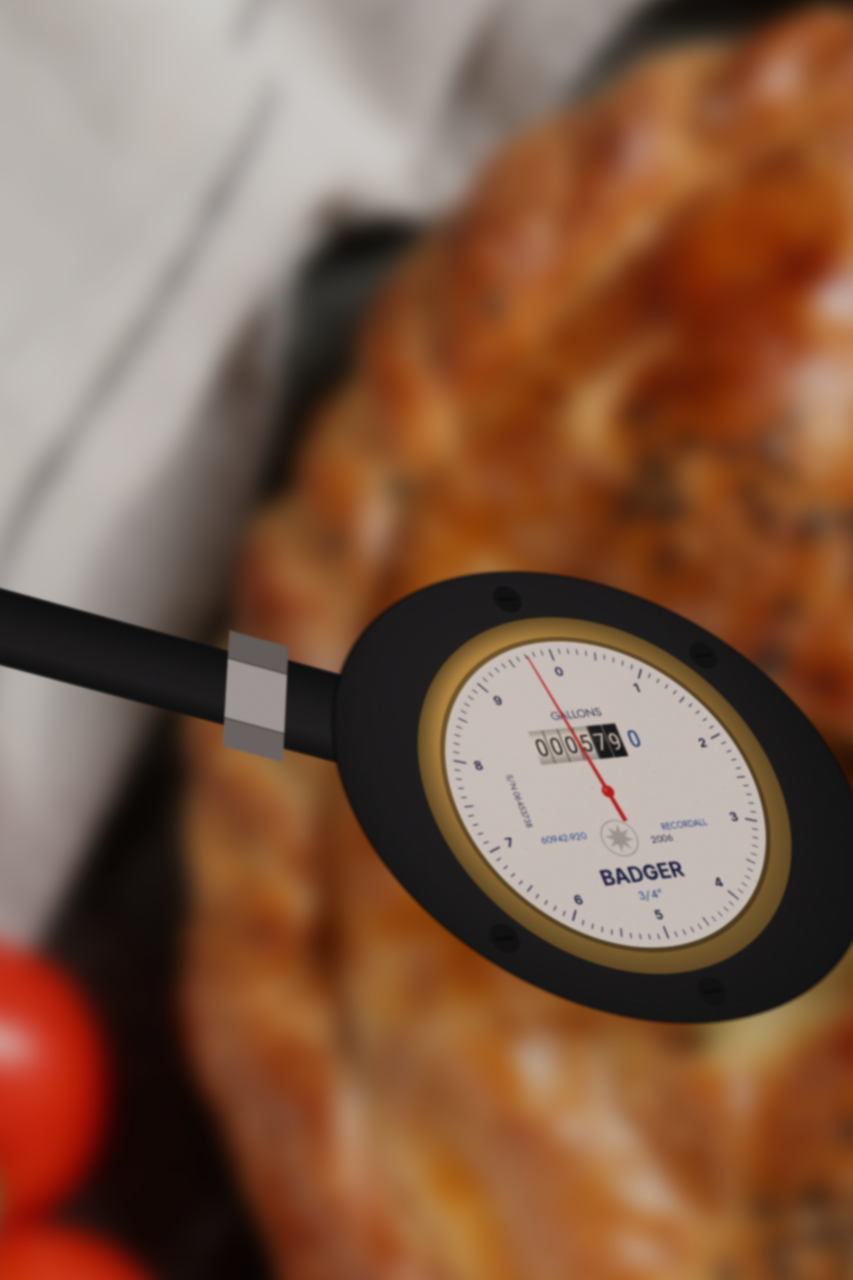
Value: 5789.7gal
